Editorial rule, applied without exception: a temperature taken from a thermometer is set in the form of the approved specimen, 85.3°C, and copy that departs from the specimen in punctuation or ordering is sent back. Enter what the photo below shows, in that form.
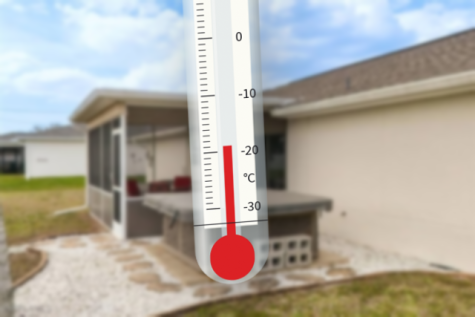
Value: -19°C
